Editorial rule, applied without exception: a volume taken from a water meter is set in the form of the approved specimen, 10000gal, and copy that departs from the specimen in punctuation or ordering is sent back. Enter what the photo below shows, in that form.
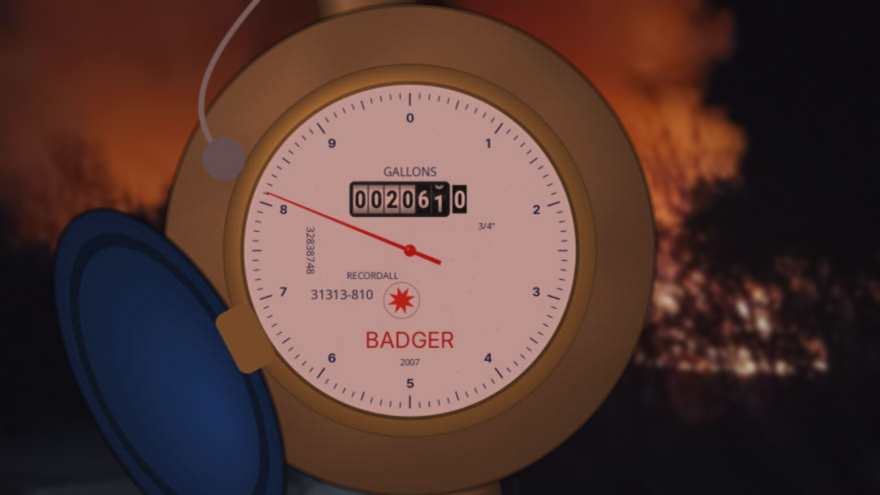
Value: 20608.1gal
